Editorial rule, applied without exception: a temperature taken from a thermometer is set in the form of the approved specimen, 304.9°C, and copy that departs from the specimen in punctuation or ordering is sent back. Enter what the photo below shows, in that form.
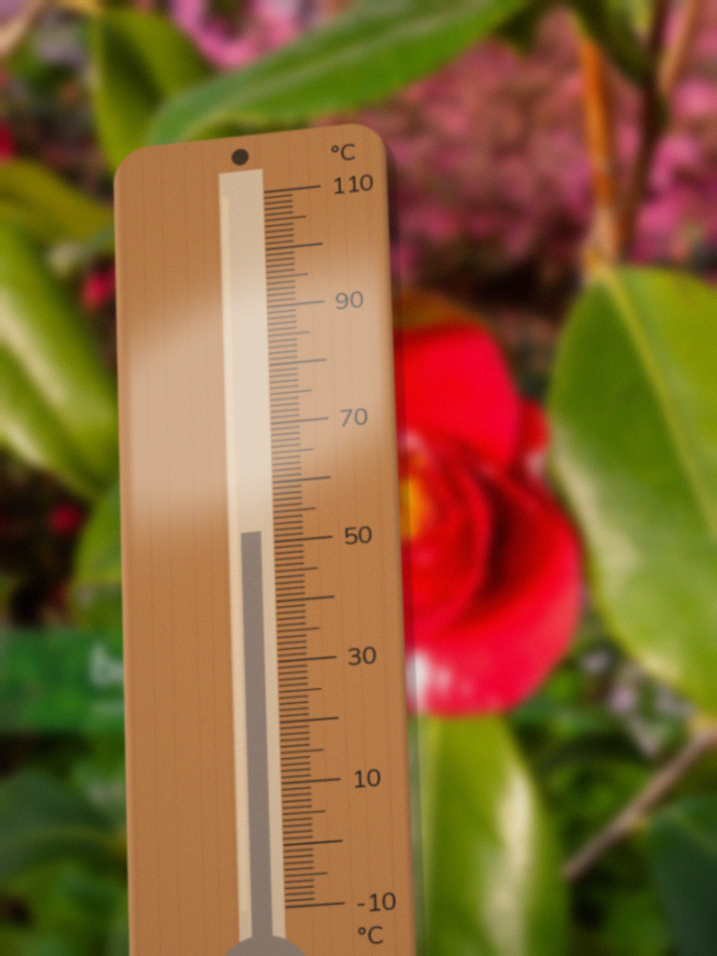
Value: 52°C
